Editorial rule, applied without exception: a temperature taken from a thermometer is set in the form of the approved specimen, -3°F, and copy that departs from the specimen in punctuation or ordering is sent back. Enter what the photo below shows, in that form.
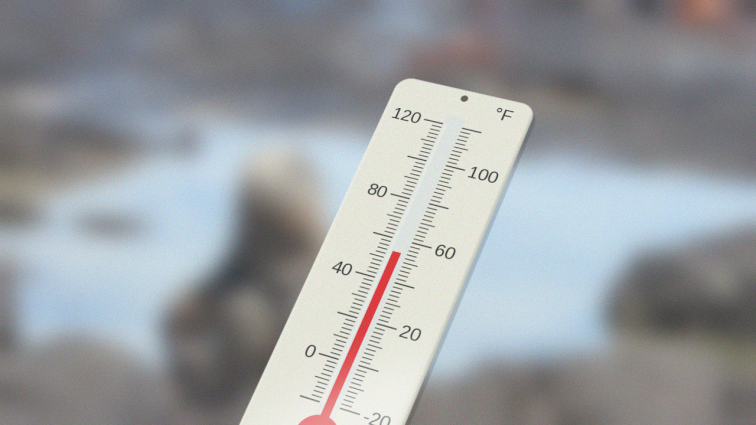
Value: 54°F
